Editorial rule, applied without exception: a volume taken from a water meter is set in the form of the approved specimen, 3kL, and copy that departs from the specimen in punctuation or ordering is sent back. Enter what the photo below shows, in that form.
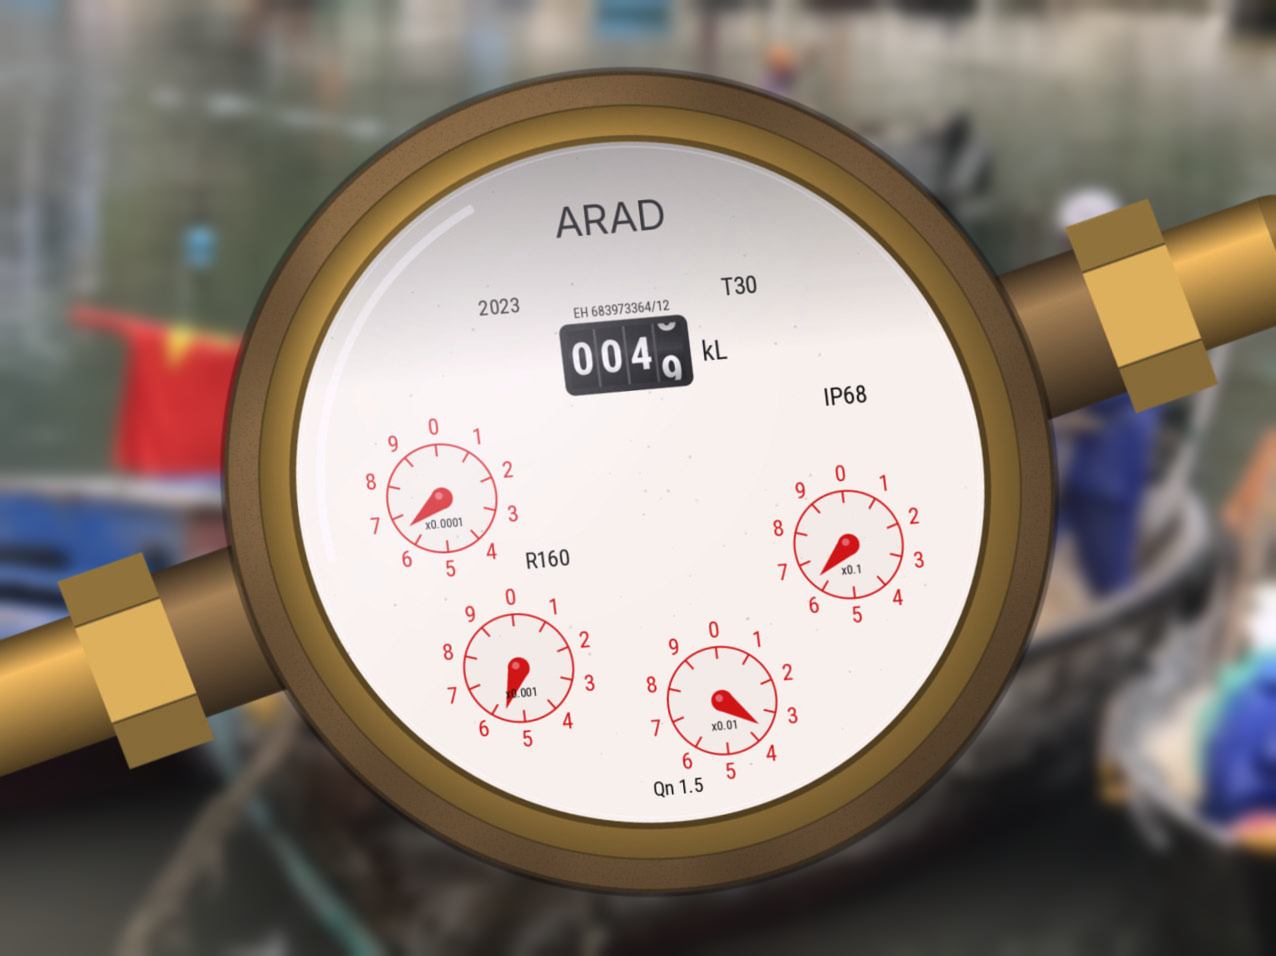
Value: 48.6356kL
